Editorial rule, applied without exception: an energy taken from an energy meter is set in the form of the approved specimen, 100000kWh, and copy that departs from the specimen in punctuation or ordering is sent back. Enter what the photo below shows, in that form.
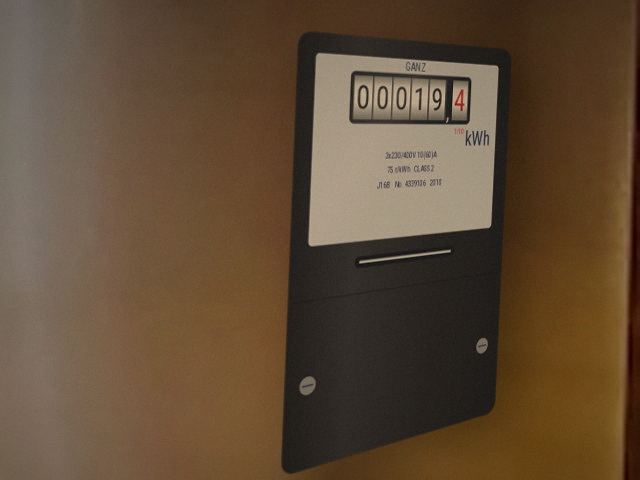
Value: 19.4kWh
